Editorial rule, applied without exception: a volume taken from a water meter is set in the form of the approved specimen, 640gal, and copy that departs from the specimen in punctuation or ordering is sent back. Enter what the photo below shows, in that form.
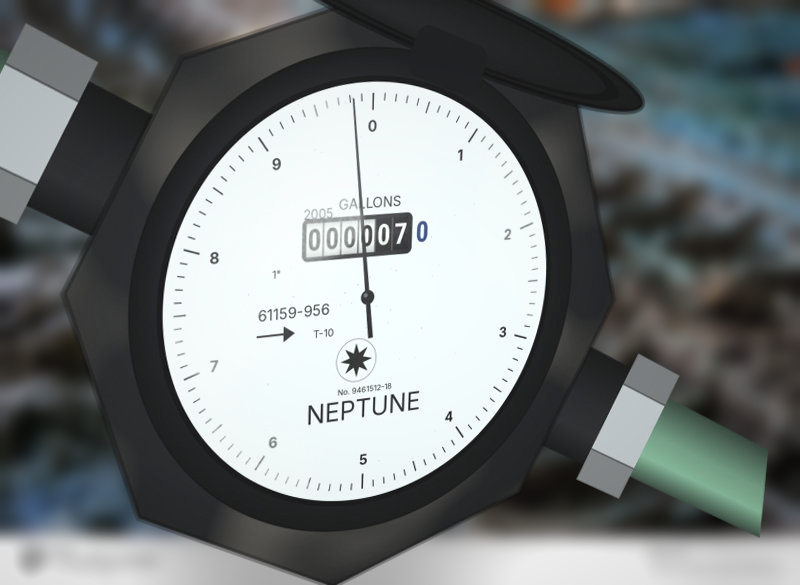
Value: 69.8gal
